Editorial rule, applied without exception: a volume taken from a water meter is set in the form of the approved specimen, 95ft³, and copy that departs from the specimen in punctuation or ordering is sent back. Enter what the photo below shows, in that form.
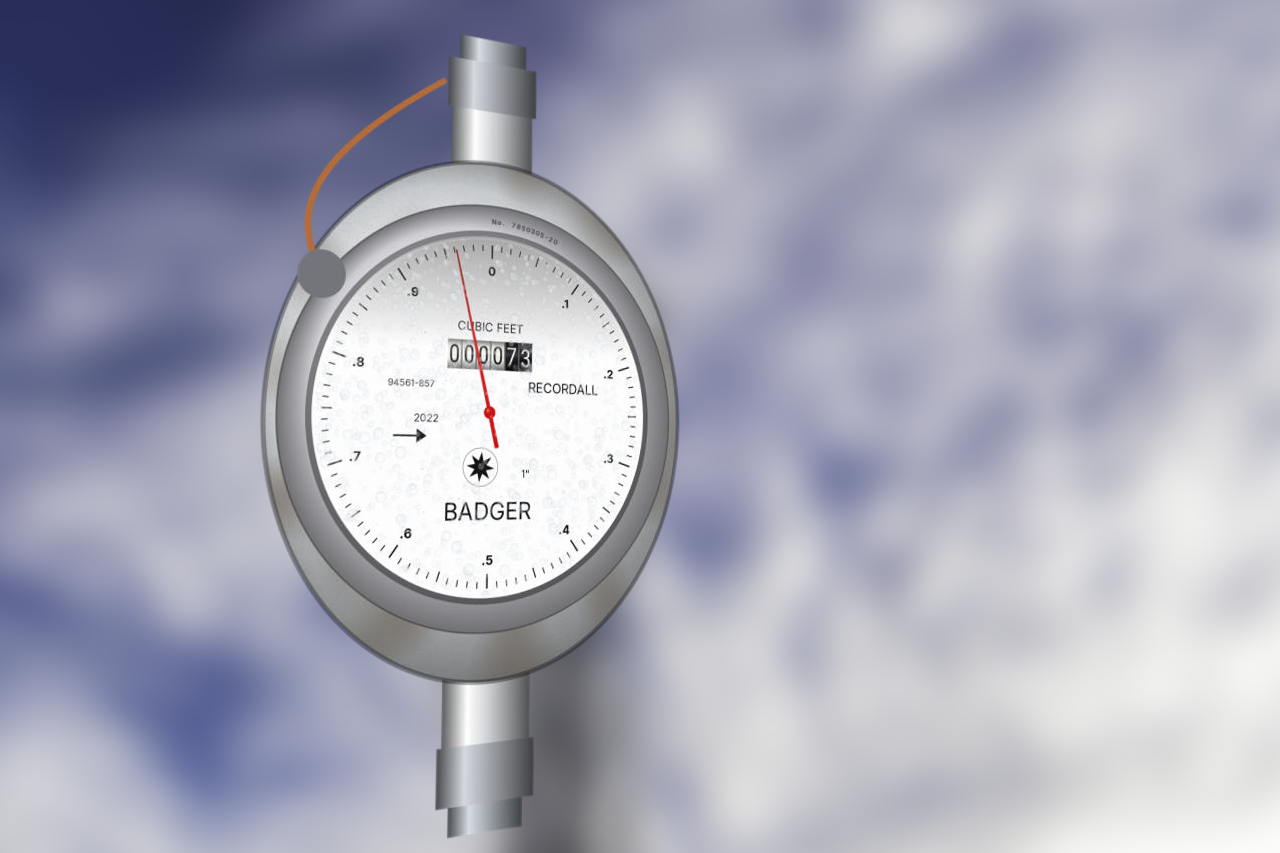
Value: 72.96ft³
